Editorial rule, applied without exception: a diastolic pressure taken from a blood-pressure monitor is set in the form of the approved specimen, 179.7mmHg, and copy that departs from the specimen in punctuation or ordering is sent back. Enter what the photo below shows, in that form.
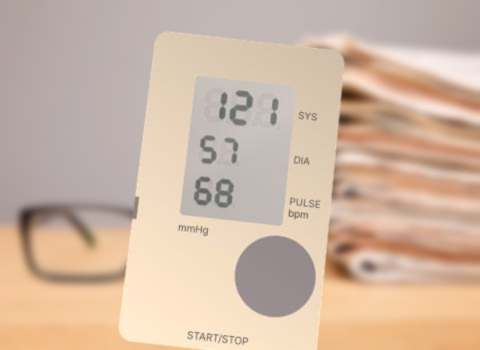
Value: 57mmHg
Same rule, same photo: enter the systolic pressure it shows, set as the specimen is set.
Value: 121mmHg
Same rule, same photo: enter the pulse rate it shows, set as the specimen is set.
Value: 68bpm
